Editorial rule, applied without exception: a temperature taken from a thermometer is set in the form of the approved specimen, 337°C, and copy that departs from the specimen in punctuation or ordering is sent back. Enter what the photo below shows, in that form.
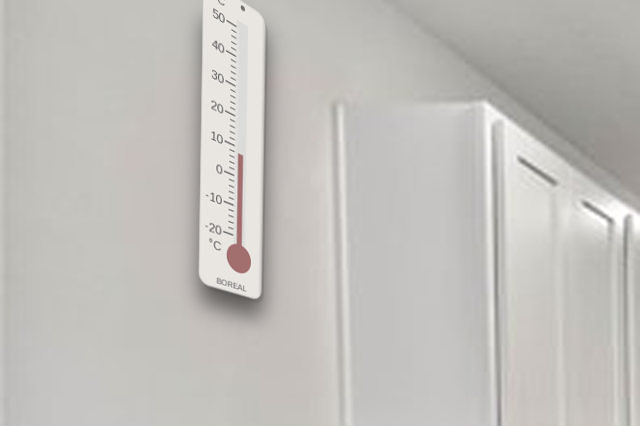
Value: 8°C
